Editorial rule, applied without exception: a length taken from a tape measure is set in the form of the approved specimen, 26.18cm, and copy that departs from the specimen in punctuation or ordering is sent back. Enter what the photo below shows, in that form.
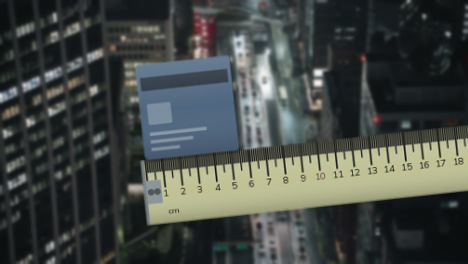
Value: 5.5cm
